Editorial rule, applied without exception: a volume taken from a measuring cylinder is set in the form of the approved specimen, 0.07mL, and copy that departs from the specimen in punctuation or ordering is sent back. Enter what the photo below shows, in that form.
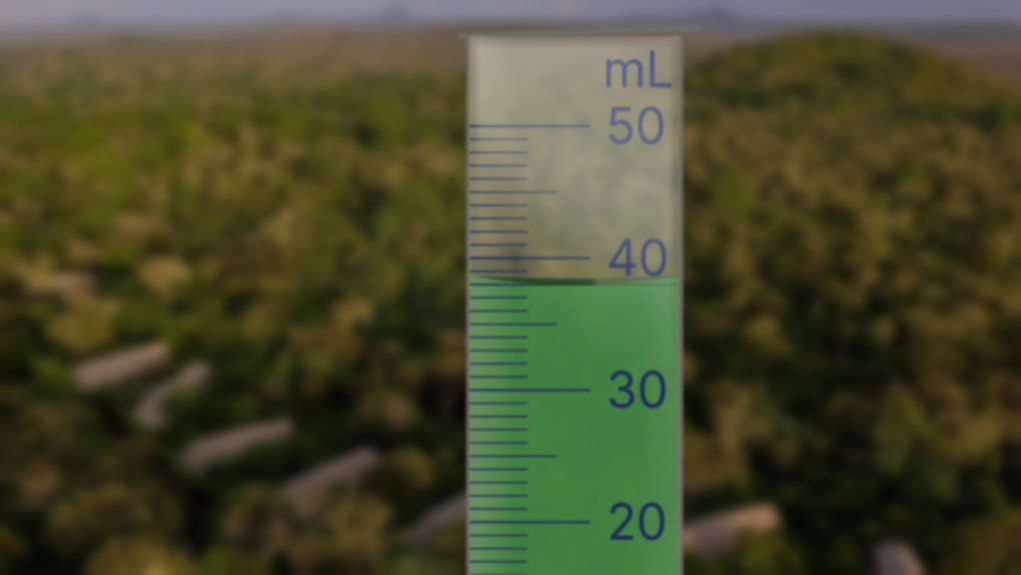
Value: 38mL
